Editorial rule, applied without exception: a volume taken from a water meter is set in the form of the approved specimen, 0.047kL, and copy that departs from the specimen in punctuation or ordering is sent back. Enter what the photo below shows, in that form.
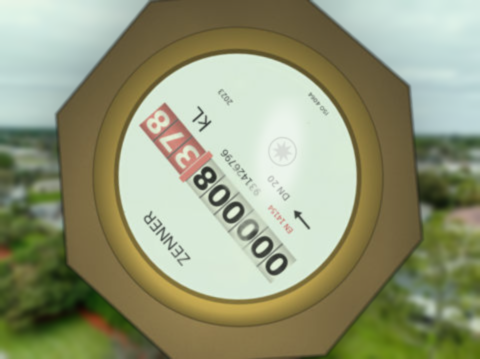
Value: 8.378kL
